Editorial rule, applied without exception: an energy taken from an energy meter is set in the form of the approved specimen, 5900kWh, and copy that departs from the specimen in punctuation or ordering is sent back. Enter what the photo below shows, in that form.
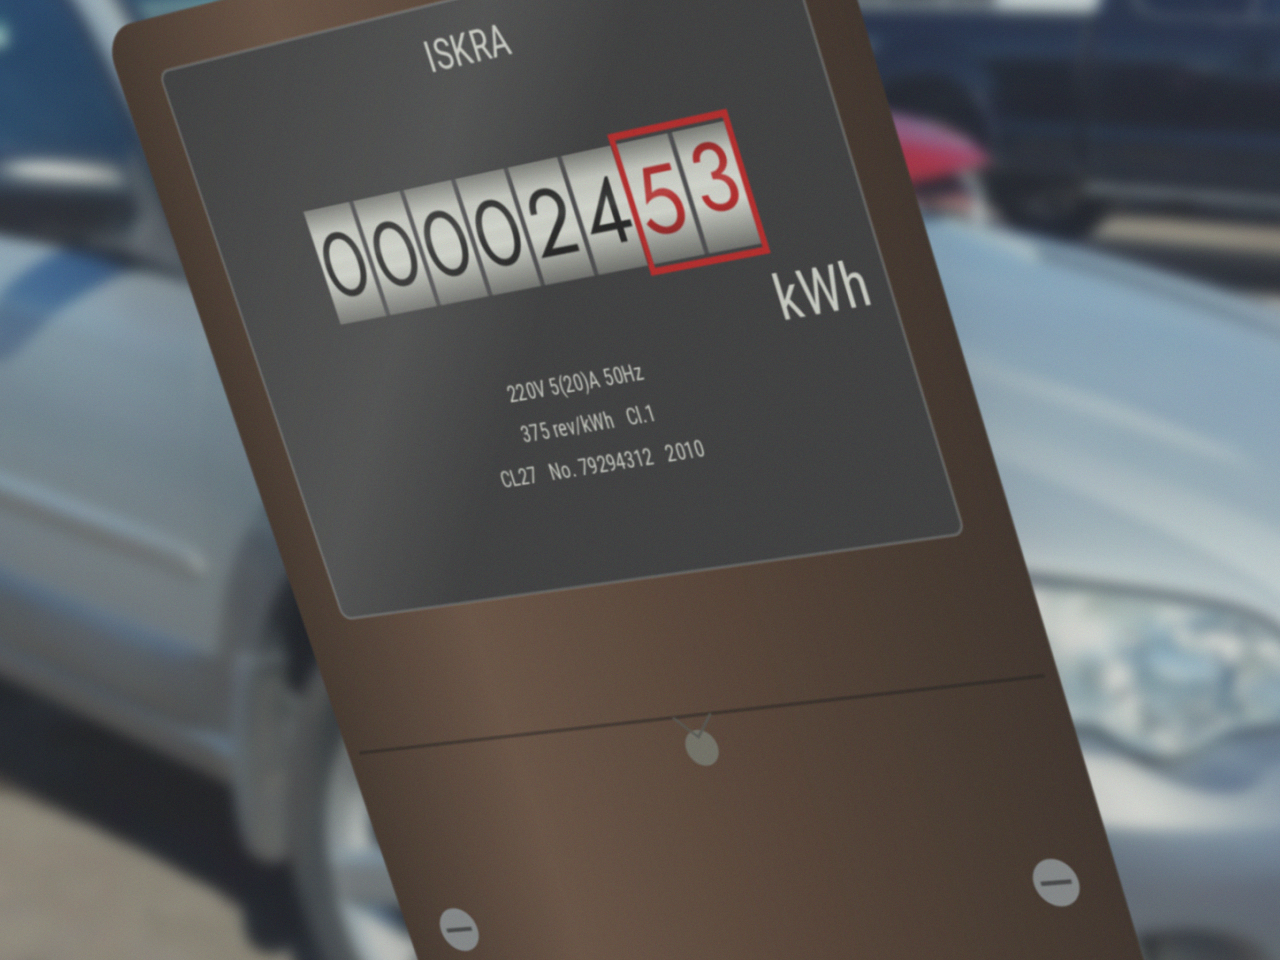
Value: 24.53kWh
